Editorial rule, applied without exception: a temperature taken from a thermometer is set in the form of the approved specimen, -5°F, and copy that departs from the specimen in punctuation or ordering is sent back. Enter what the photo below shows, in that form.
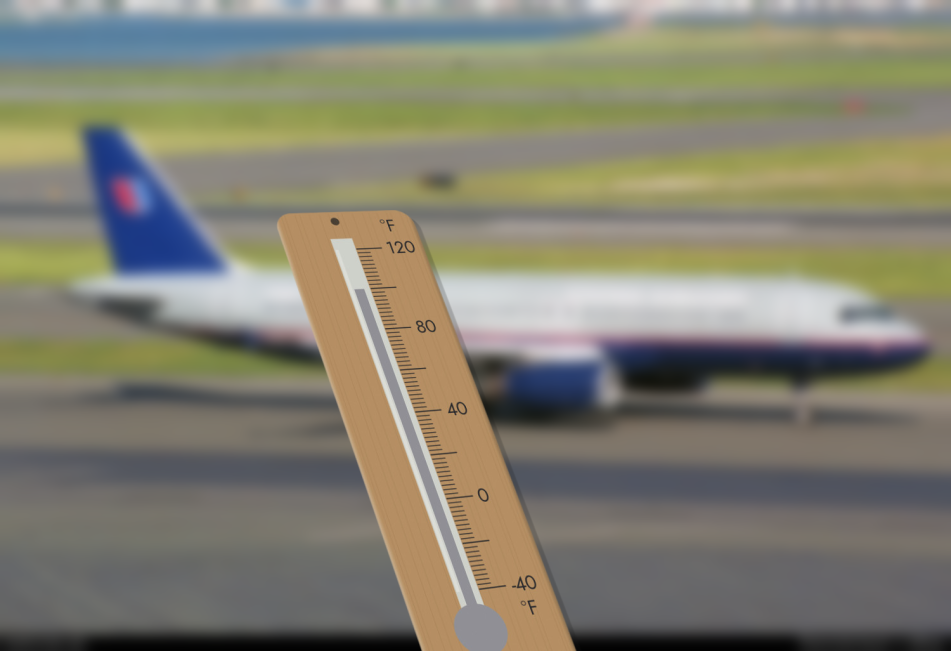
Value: 100°F
